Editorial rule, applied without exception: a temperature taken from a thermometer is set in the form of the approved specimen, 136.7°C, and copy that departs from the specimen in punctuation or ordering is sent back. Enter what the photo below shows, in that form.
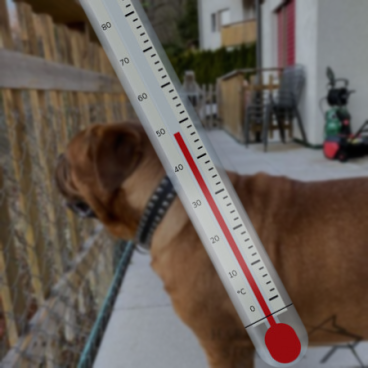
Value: 48°C
